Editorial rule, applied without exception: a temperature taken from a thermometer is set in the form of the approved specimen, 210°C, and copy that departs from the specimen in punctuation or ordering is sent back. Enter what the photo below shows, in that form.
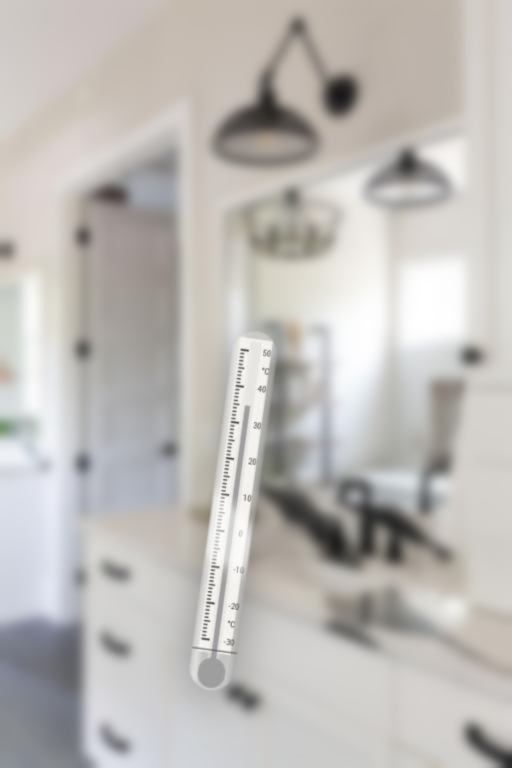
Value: 35°C
